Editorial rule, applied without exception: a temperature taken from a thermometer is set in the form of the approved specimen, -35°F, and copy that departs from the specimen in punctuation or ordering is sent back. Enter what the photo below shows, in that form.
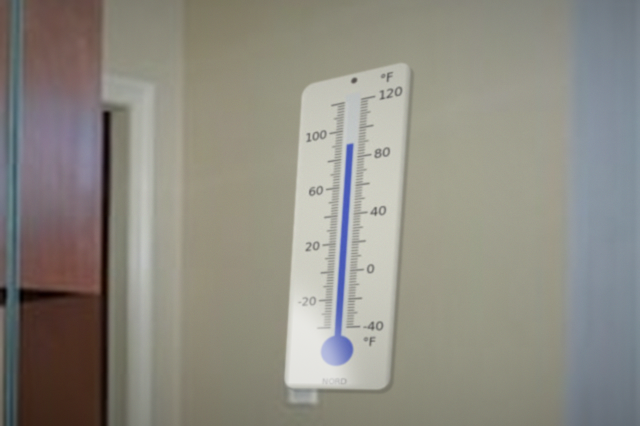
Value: 90°F
